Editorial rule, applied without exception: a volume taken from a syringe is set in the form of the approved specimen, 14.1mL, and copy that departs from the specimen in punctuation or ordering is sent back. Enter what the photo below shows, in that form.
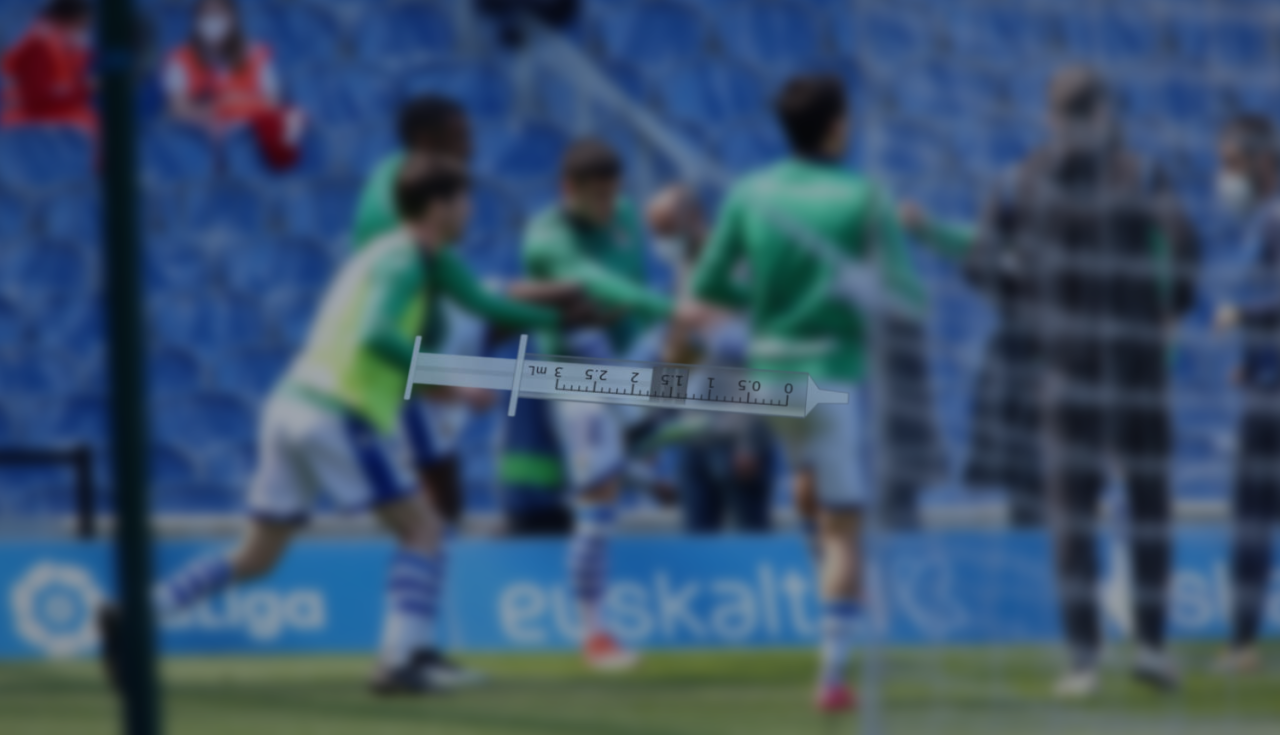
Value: 1.3mL
